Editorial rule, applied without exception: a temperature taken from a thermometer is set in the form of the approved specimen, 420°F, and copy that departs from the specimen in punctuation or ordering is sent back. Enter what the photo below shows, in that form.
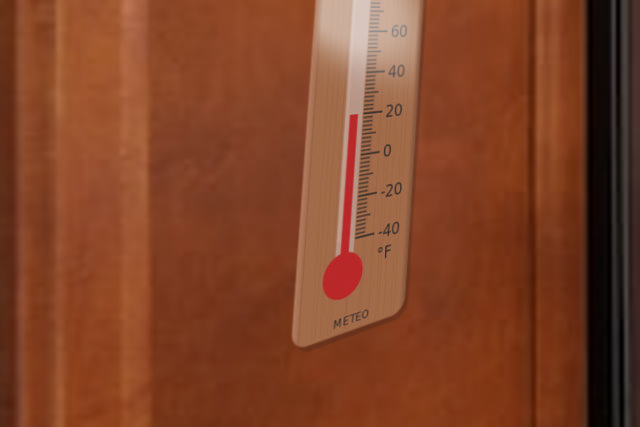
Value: 20°F
